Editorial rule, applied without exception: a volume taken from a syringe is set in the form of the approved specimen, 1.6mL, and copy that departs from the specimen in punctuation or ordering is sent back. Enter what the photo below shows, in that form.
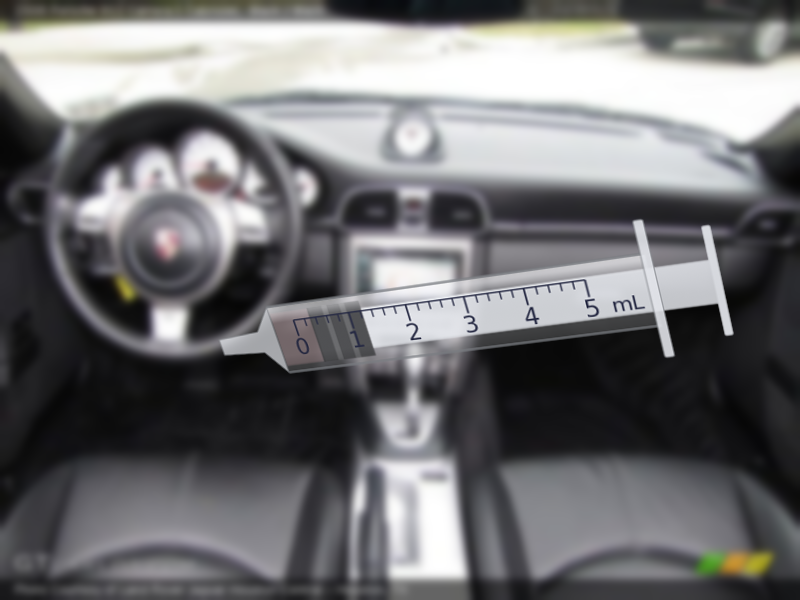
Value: 0.3mL
